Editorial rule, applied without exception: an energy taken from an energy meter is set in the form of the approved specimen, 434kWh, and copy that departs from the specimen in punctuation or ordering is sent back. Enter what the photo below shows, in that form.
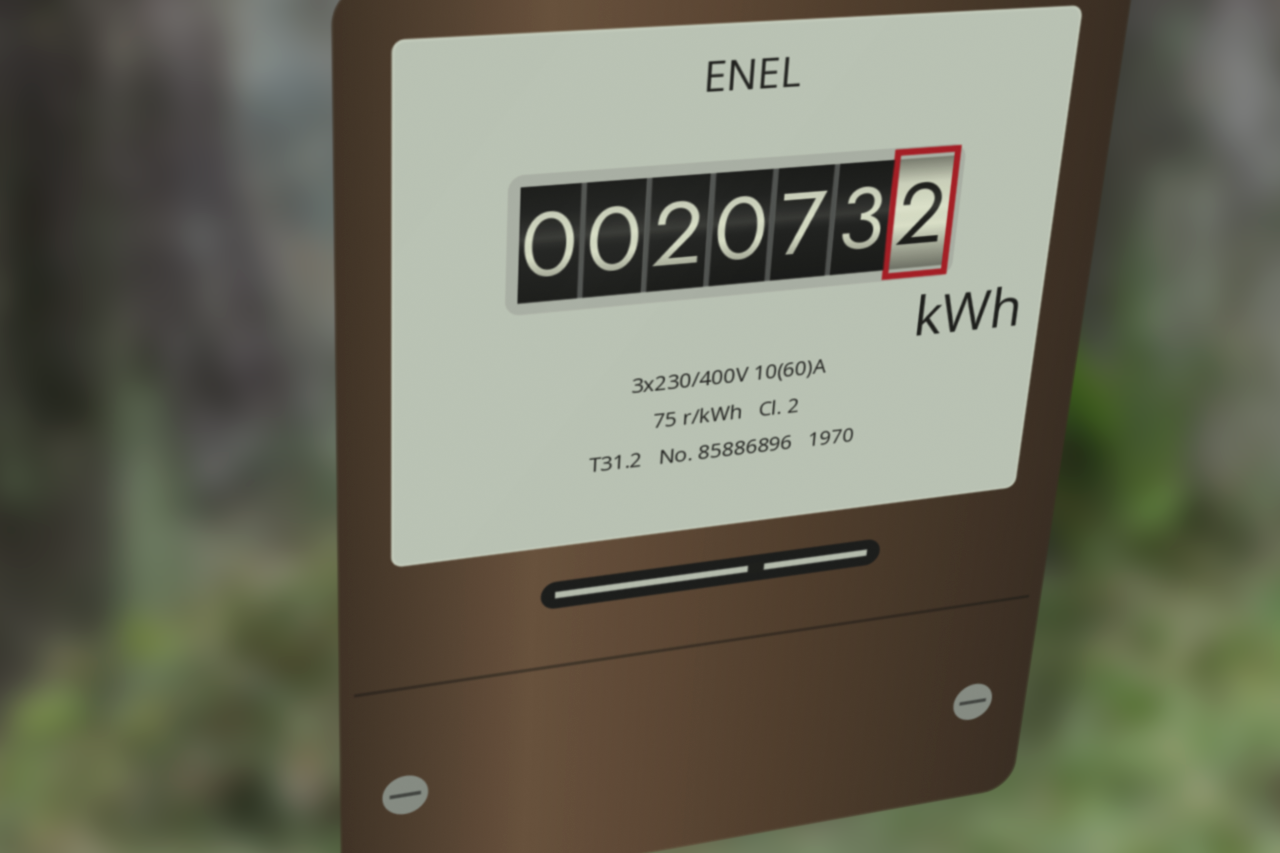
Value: 2073.2kWh
